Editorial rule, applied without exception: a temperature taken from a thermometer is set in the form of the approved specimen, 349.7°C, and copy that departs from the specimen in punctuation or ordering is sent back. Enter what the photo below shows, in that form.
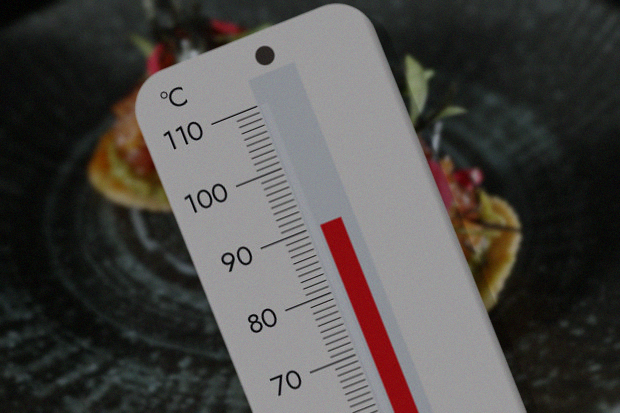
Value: 90°C
